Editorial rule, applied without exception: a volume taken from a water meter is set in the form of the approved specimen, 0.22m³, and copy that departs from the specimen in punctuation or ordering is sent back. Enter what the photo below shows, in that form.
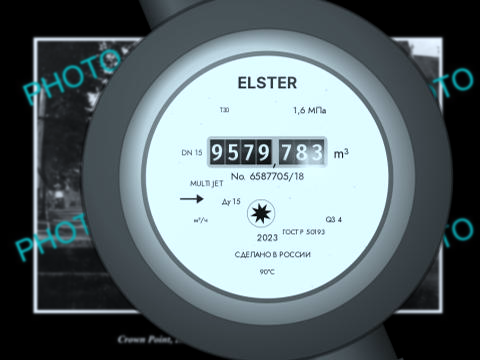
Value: 9579.783m³
